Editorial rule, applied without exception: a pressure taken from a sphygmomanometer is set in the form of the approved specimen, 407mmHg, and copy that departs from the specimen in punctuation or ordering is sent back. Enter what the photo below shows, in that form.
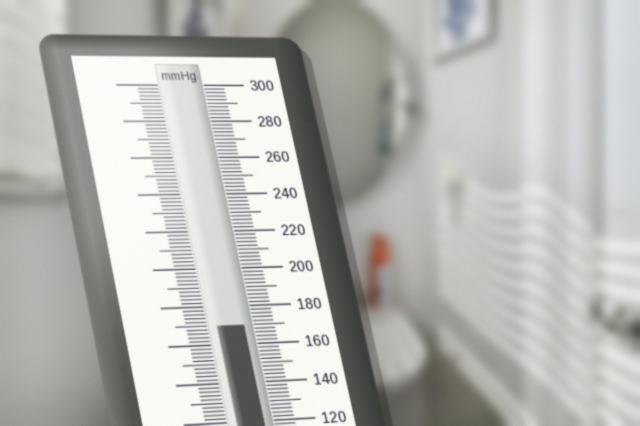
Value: 170mmHg
